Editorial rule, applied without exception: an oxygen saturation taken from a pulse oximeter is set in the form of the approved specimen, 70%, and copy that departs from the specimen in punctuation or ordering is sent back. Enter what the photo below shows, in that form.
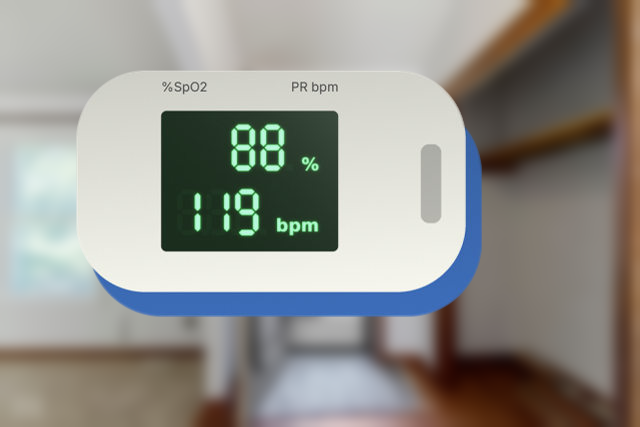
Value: 88%
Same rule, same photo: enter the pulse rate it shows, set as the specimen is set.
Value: 119bpm
